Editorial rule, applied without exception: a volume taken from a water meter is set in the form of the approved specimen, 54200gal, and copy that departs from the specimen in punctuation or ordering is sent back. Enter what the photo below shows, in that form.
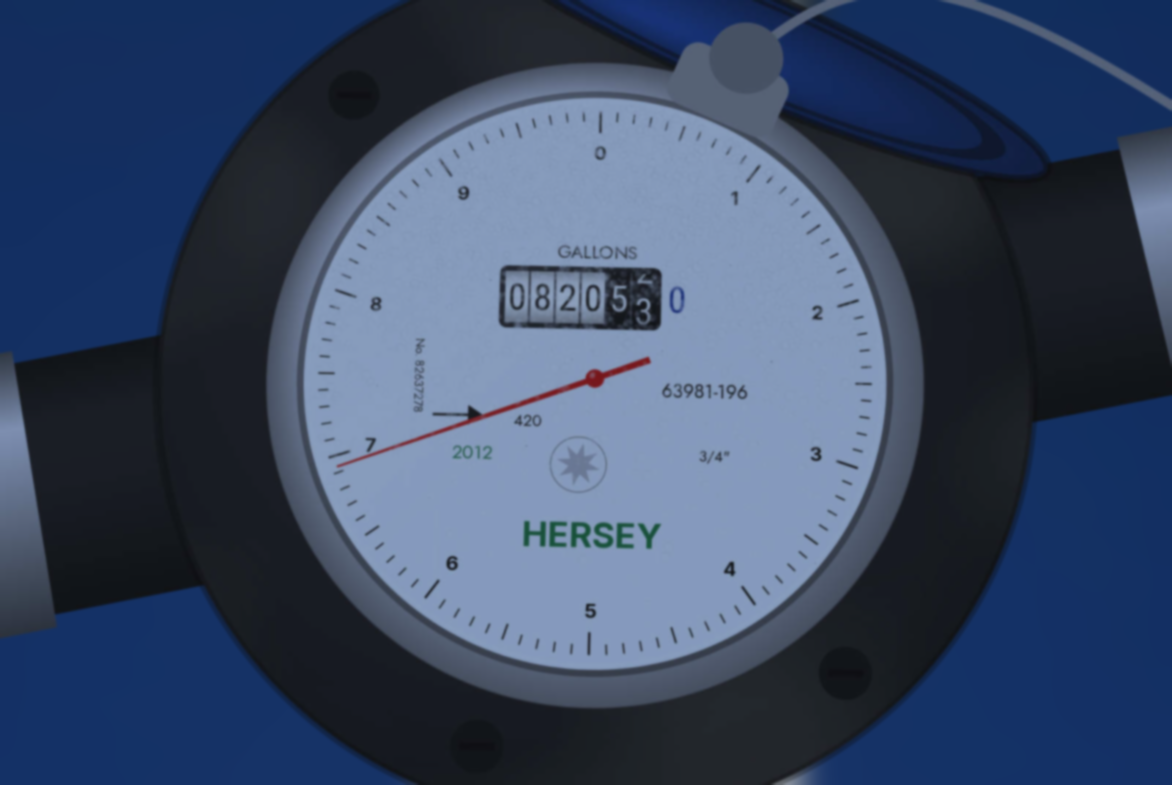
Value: 820526.9gal
